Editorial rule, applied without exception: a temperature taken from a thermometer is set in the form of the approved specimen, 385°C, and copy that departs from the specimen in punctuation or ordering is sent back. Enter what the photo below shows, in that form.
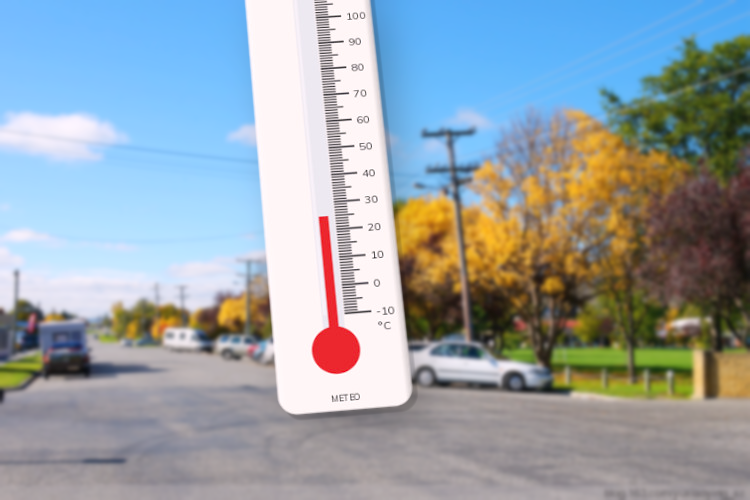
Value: 25°C
